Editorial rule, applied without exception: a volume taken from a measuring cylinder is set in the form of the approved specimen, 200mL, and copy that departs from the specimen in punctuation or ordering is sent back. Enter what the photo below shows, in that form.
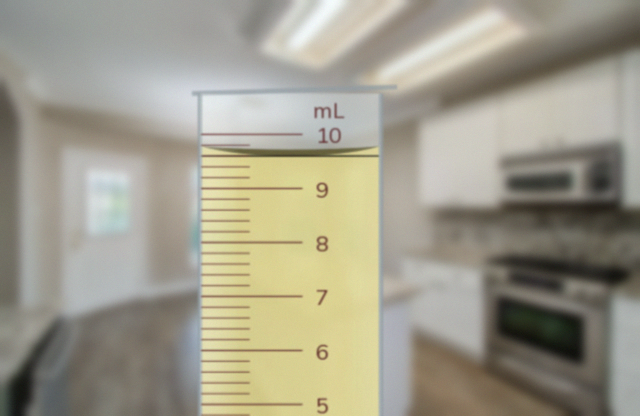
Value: 9.6mL
